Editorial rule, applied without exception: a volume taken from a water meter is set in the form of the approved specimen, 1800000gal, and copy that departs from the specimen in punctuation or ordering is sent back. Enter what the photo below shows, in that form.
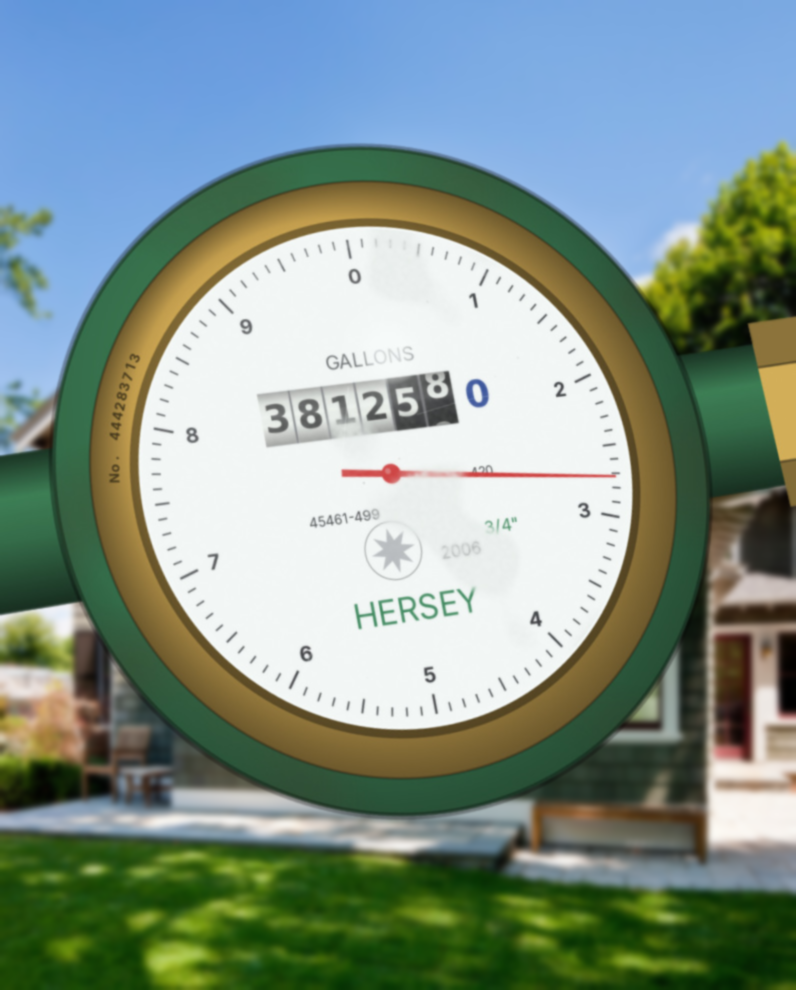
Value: 3812582.7gal
